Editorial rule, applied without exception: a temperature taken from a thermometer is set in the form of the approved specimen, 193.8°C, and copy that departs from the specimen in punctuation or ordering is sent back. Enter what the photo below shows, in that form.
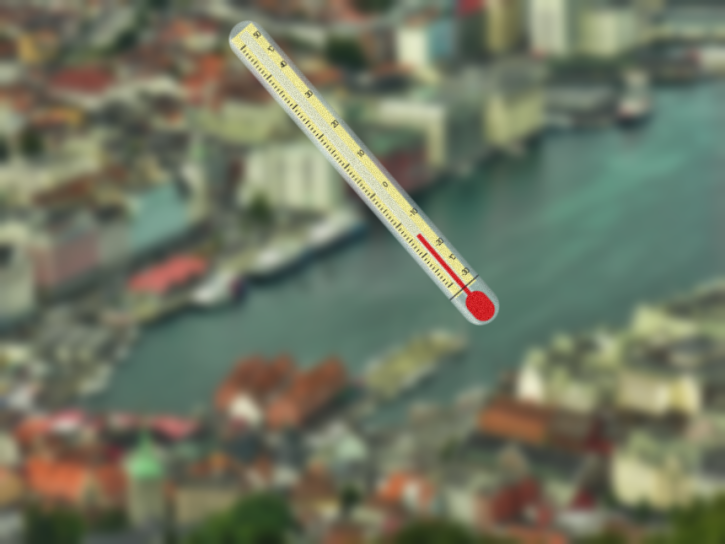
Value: -15°C
